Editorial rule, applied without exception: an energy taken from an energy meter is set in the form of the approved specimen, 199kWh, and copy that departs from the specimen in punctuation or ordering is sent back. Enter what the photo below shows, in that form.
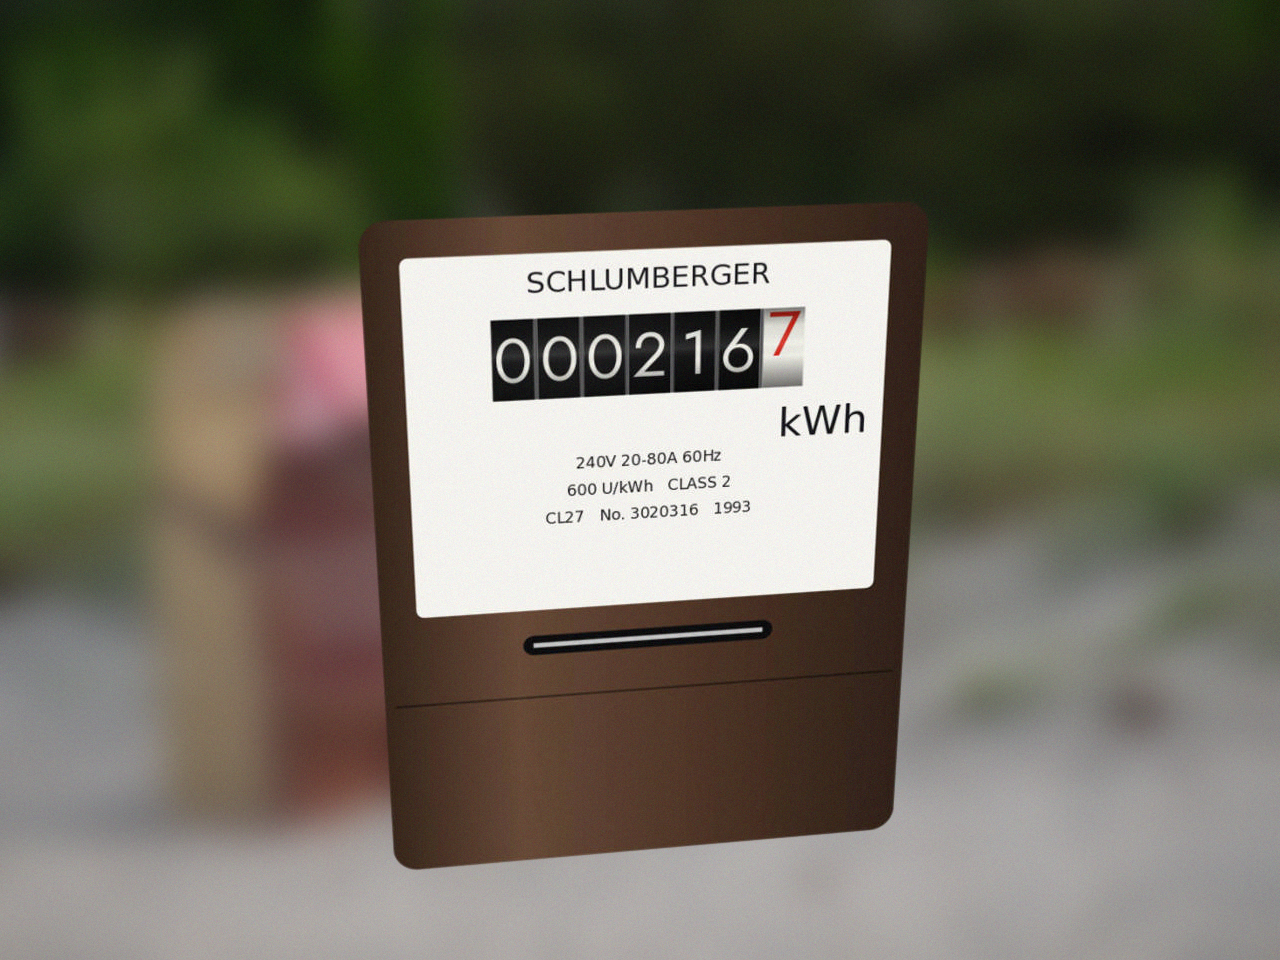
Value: 216.7kWh
